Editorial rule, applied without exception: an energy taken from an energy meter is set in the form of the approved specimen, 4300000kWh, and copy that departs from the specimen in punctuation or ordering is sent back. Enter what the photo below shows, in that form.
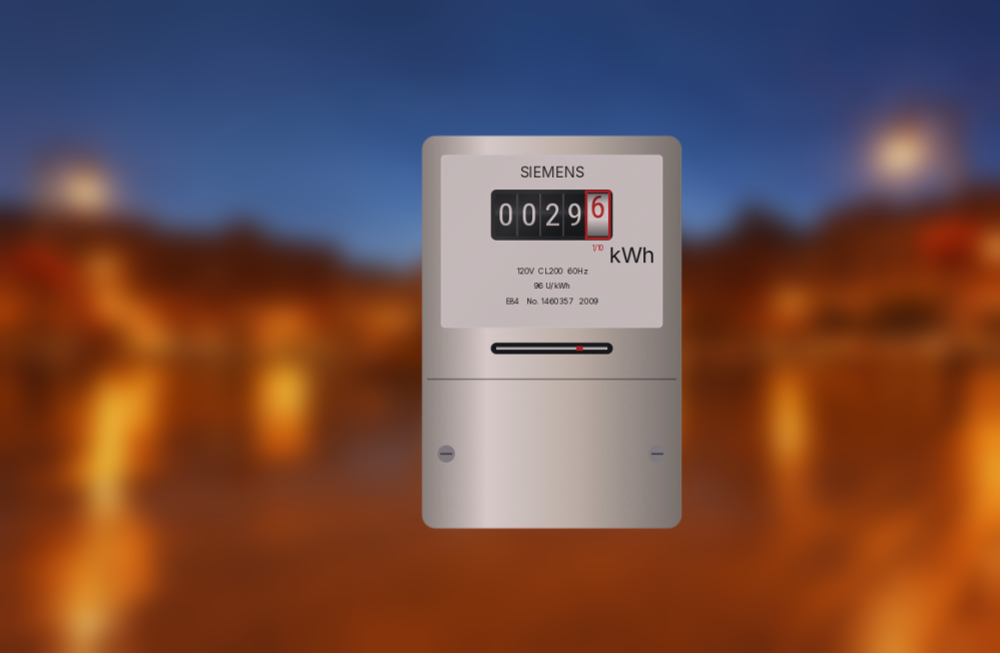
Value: 29.6kWh
